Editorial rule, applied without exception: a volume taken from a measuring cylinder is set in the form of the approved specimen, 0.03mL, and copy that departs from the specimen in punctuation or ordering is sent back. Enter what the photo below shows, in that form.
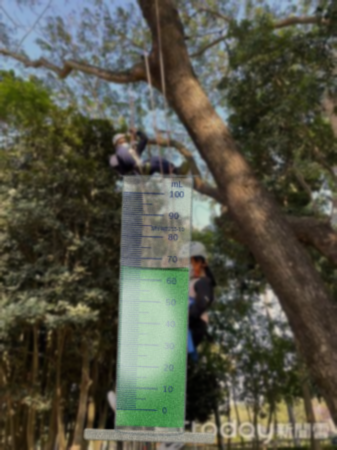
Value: 65mL
